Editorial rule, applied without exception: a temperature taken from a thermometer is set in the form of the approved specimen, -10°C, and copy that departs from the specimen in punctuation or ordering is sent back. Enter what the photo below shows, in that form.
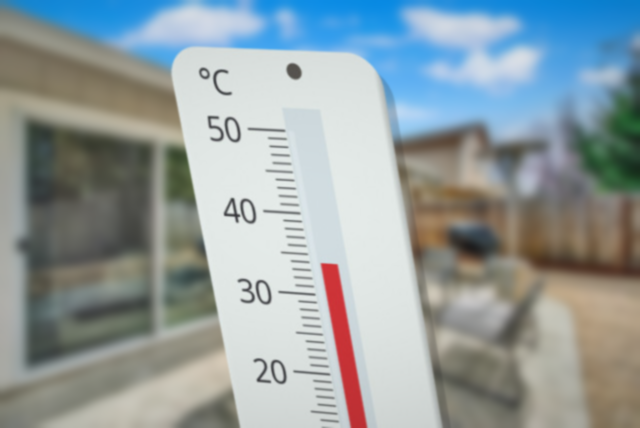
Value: 34°C
